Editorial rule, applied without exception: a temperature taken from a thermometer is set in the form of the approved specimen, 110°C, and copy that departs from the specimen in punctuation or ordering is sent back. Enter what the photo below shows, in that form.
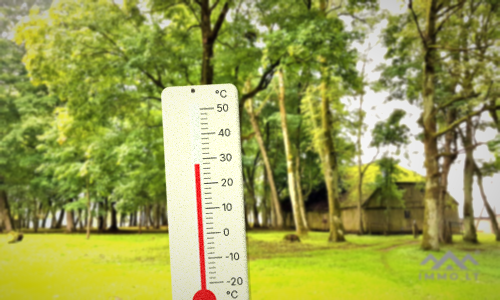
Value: 28°C
